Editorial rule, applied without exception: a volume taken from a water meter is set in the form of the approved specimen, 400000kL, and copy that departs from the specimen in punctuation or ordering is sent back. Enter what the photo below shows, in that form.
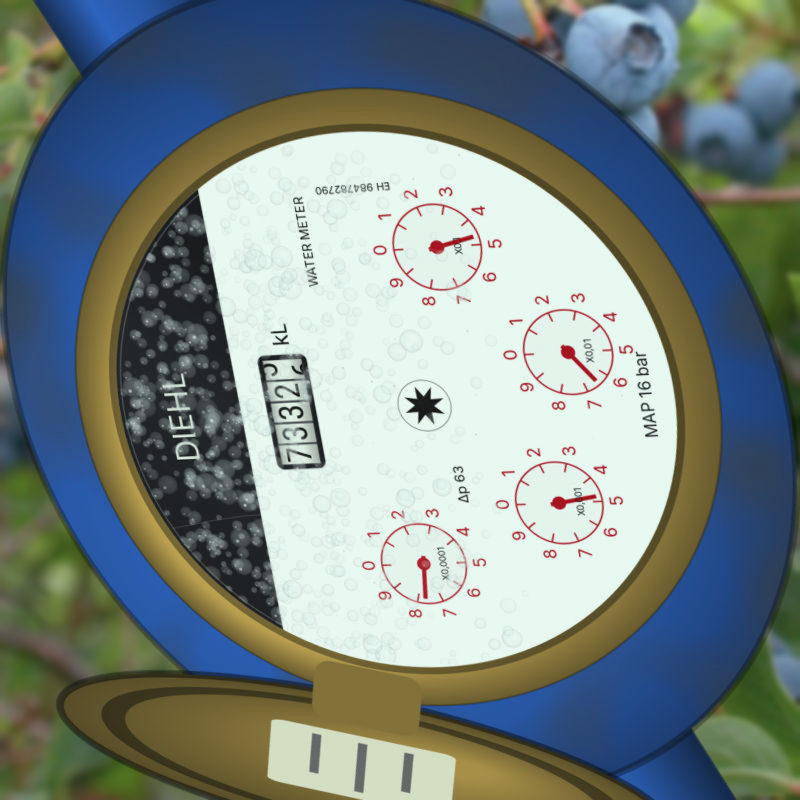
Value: 73325.4647kL
